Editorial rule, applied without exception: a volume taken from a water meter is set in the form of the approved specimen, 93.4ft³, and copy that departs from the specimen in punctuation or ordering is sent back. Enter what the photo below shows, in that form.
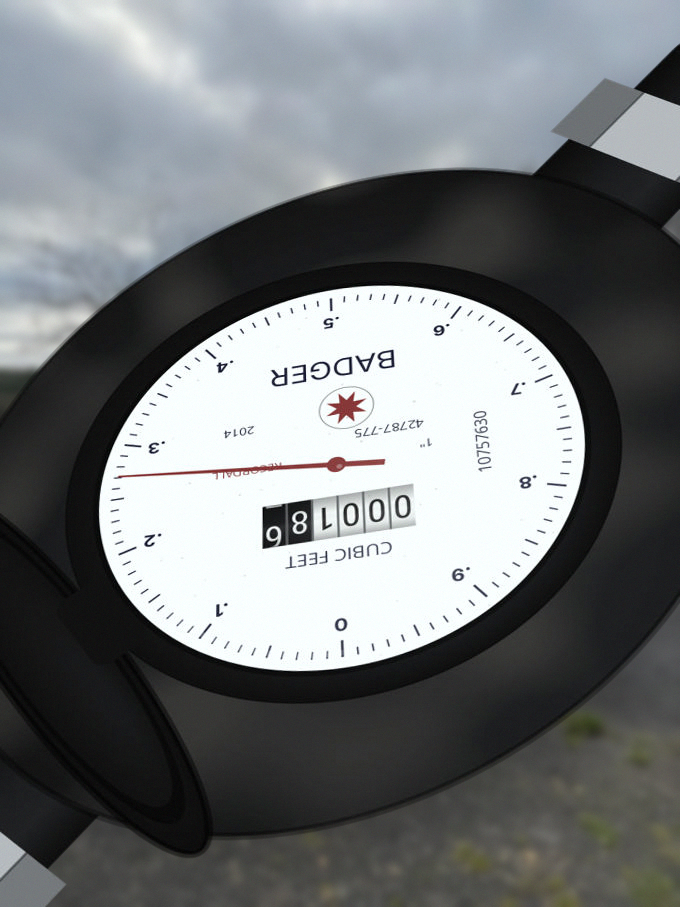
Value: 186.27ft³
